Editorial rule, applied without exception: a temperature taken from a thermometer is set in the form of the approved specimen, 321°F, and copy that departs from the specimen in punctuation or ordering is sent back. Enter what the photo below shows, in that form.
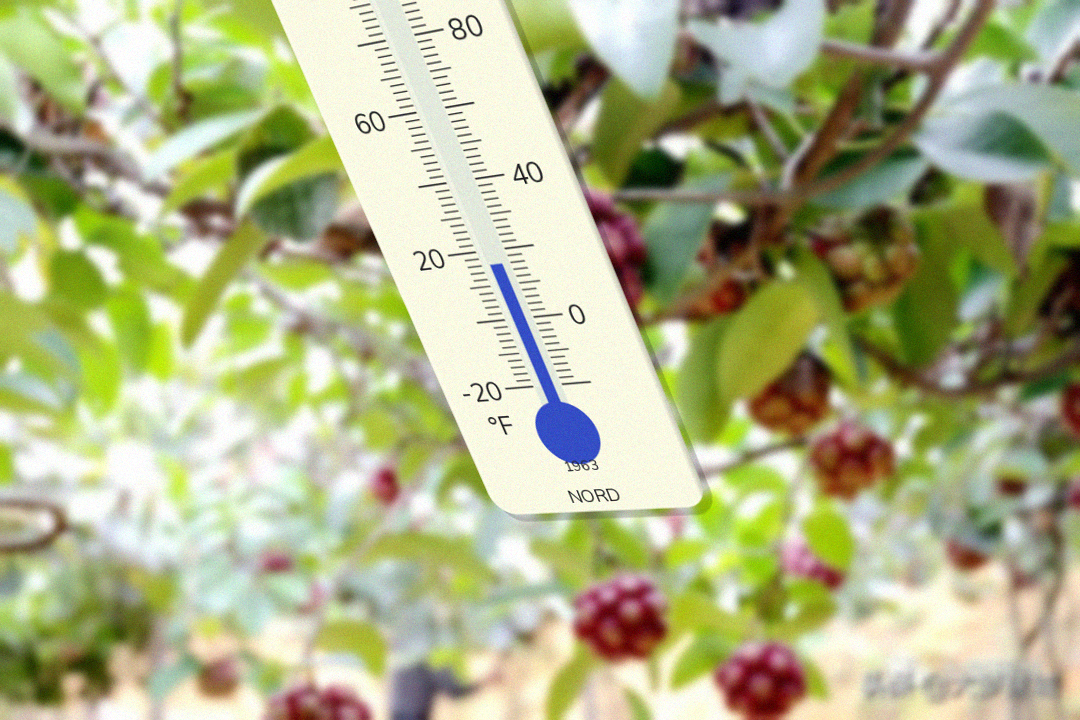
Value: 16°F
